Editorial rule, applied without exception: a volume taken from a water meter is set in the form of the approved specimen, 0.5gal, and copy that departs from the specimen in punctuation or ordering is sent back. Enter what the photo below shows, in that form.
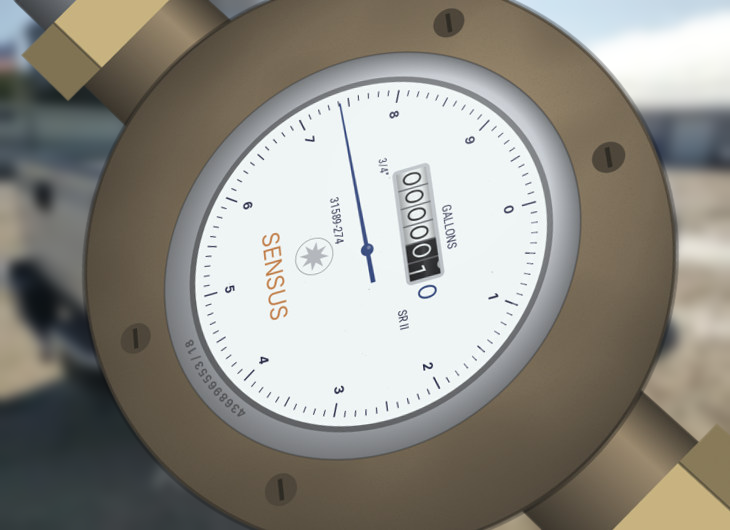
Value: 7.4gal
